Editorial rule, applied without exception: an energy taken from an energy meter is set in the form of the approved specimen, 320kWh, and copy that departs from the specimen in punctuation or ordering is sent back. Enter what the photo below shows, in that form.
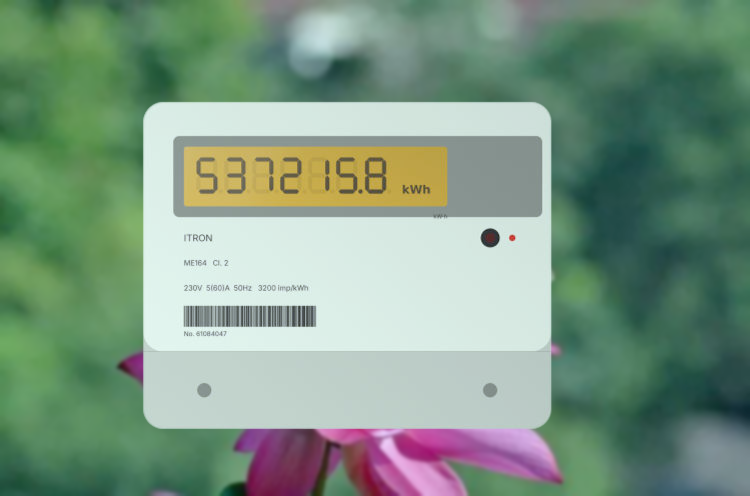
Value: 537215.8kWh
